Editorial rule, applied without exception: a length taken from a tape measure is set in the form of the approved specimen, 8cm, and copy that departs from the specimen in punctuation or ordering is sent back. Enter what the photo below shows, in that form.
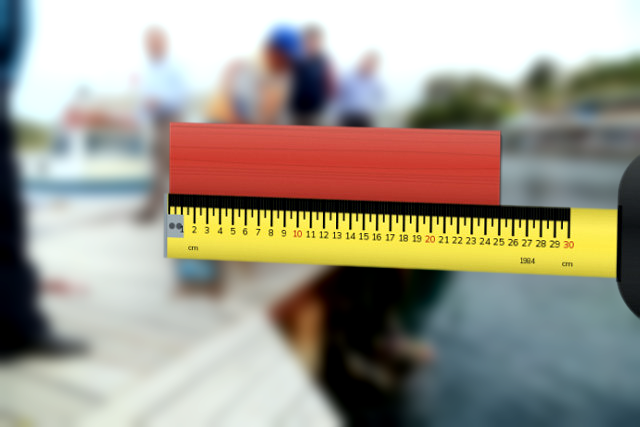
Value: 25cm
